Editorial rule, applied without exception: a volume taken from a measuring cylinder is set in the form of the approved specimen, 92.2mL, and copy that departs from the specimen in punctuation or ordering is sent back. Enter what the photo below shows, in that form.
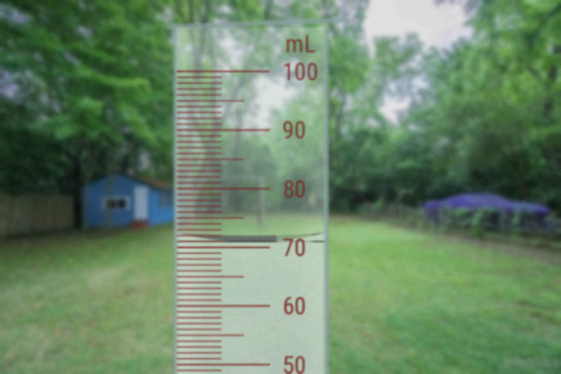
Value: 71mL
